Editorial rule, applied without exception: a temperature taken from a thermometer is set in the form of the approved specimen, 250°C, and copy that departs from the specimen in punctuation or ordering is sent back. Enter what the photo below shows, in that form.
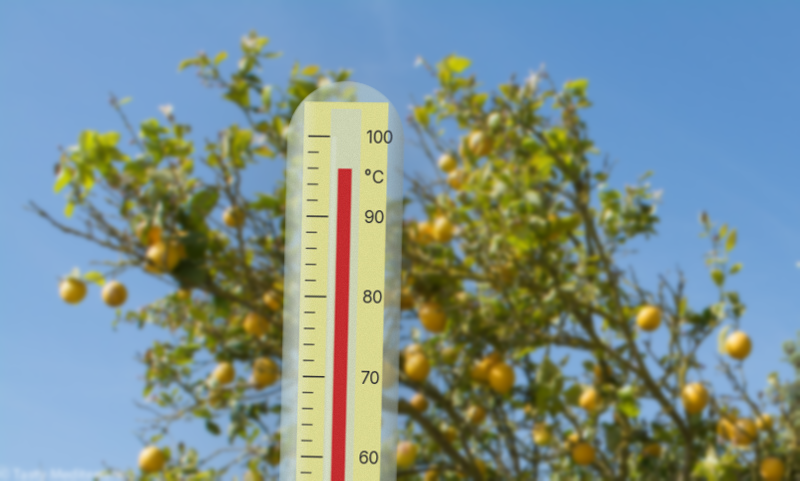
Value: 96°C
